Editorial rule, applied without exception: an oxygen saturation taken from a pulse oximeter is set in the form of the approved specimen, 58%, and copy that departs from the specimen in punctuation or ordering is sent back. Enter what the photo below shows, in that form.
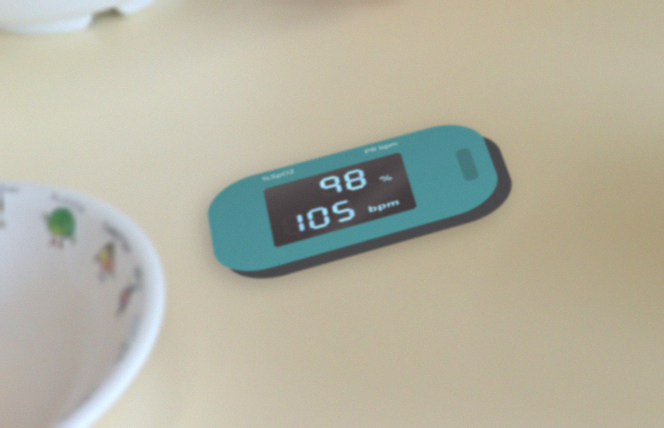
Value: 98%
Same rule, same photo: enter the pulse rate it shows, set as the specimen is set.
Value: 105bpm
